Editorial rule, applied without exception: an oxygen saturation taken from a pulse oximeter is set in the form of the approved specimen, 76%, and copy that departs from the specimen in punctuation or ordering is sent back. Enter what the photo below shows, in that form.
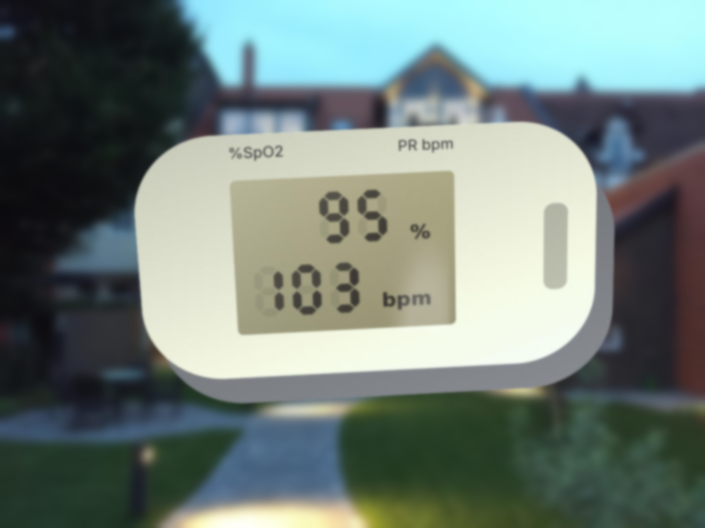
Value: 95%
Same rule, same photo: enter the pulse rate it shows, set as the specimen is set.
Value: 103bpm
